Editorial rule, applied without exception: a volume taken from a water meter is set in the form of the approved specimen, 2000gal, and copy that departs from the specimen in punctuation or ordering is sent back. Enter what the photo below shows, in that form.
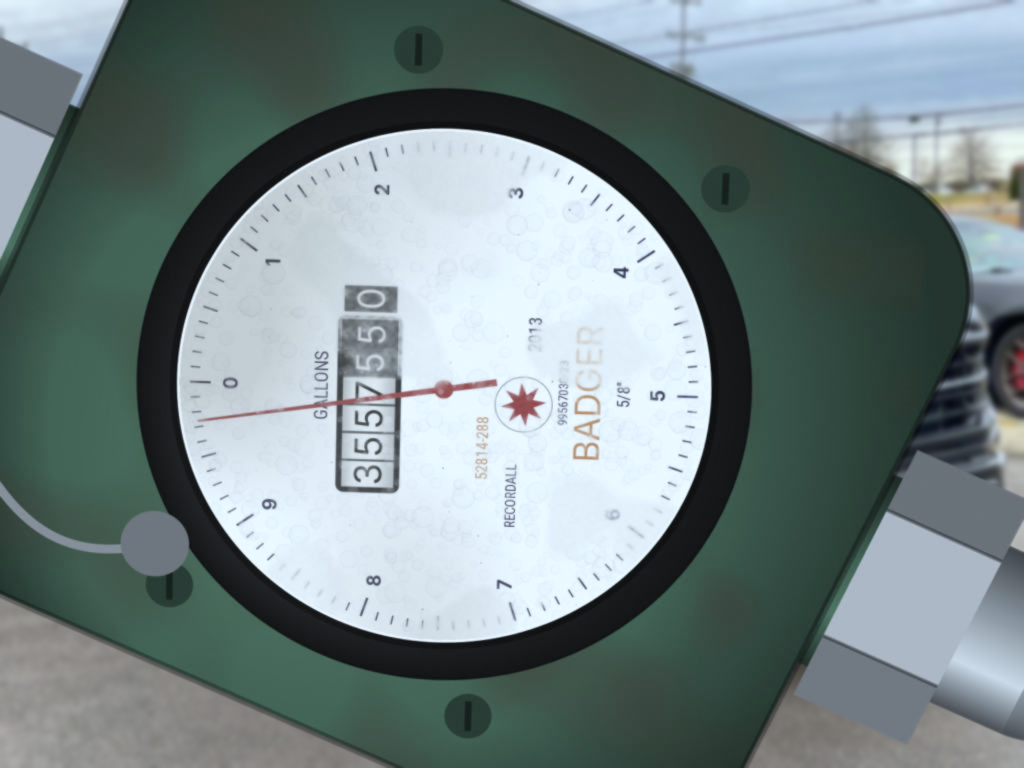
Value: 3557549.7gal
